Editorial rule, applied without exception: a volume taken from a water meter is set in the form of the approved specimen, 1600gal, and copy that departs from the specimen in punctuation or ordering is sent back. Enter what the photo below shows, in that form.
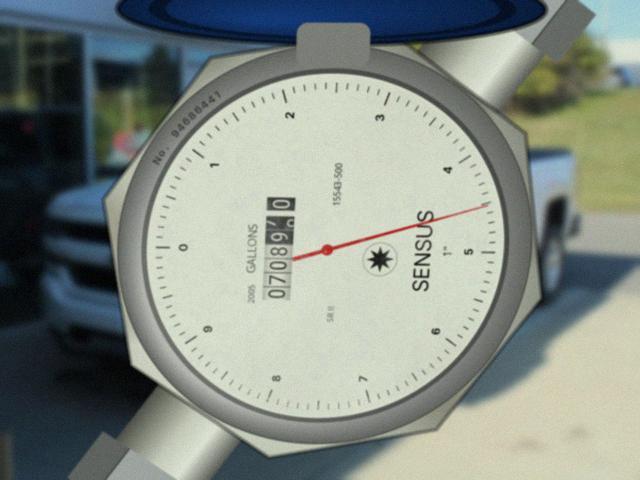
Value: 708974.5gal
